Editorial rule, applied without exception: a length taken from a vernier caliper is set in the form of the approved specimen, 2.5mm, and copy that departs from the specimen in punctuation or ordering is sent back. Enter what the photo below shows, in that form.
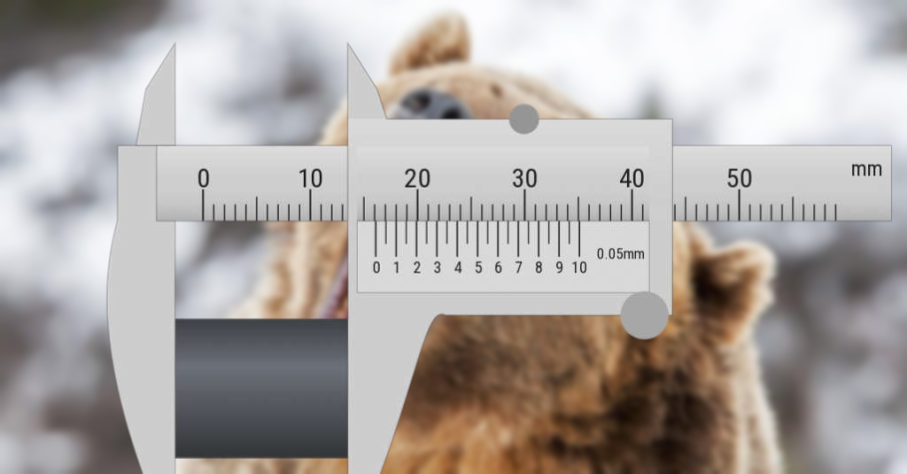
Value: 16.1mm
